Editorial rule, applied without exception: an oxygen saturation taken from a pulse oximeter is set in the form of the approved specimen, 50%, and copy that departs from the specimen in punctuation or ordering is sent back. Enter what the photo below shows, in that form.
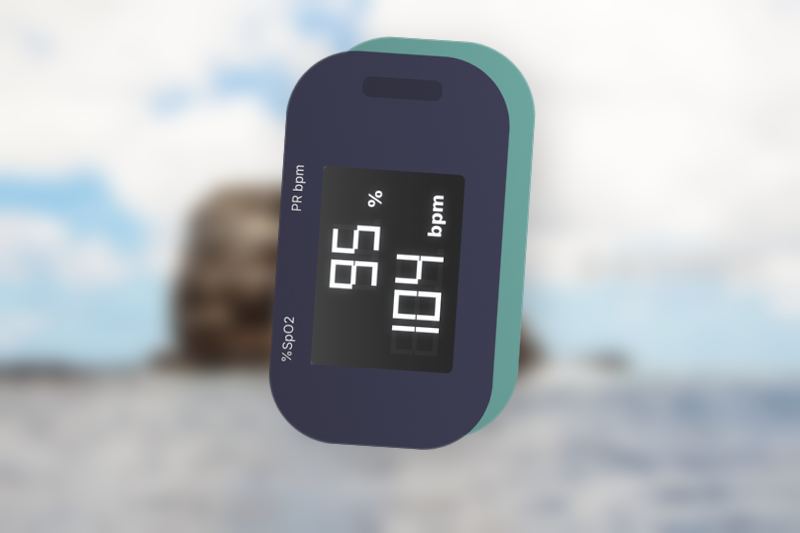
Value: 95%
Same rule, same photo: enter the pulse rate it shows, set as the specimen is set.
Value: 104bpm
